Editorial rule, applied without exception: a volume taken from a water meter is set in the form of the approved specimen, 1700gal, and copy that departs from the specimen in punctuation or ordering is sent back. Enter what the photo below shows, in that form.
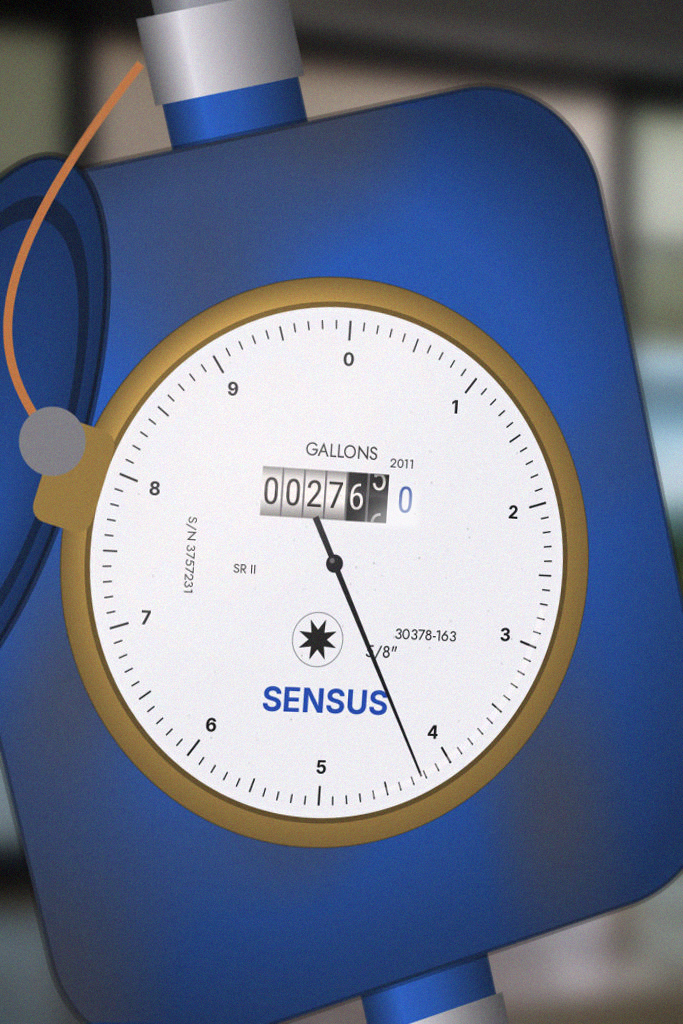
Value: 27654.2gal
